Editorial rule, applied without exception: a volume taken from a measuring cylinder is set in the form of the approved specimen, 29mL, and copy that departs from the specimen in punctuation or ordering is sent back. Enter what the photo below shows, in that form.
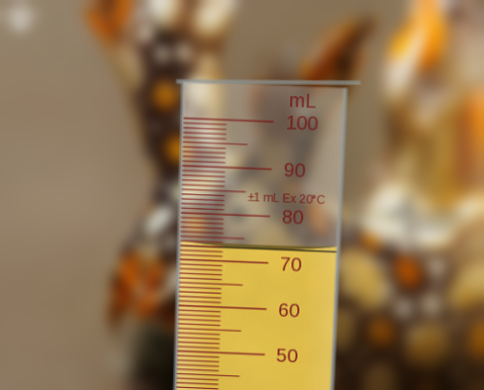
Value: 73mL
